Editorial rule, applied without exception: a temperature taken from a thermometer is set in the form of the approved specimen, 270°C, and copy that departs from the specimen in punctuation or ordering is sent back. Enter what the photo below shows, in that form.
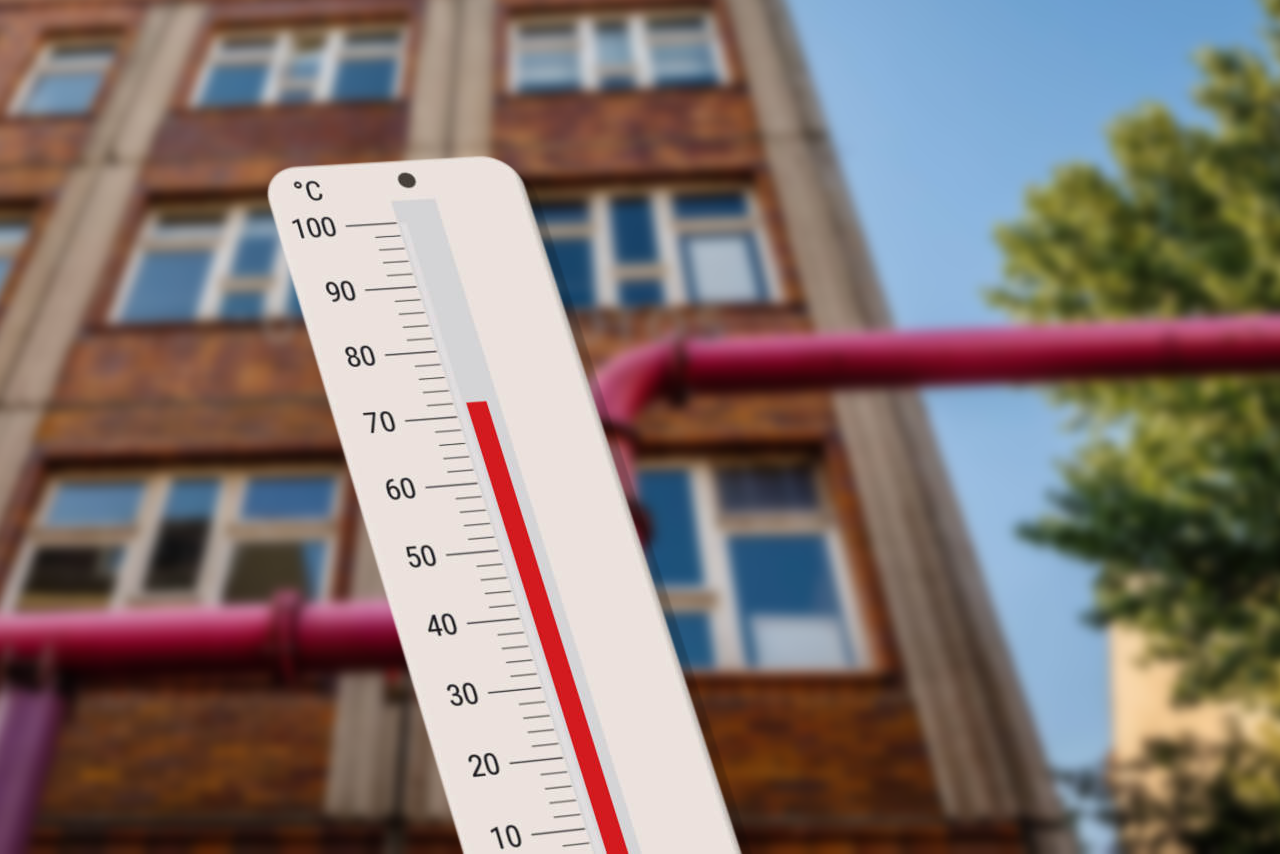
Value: 72°C
